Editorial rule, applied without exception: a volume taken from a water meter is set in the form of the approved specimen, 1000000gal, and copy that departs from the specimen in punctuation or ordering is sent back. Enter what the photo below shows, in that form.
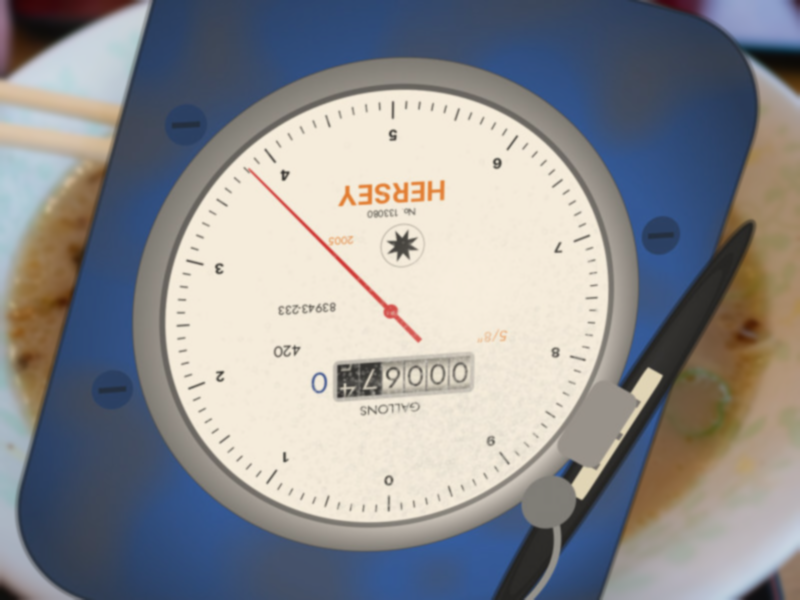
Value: 6743.8gal
